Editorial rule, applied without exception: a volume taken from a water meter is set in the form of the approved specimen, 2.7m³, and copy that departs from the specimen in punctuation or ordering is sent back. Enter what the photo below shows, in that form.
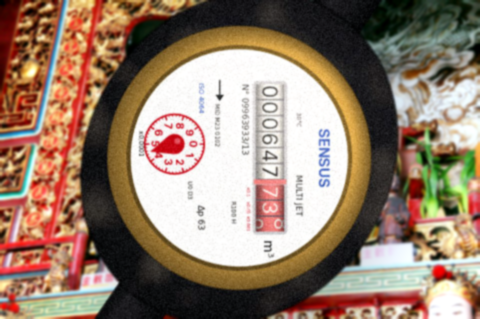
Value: 647.7384m³
